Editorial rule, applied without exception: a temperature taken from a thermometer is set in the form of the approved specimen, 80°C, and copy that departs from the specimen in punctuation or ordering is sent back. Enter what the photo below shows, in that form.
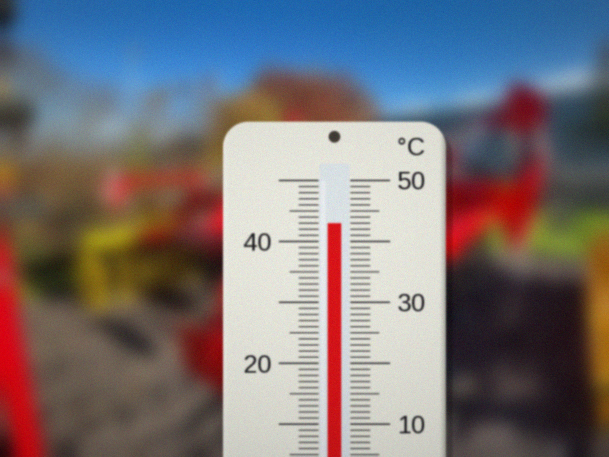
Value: 43°C
